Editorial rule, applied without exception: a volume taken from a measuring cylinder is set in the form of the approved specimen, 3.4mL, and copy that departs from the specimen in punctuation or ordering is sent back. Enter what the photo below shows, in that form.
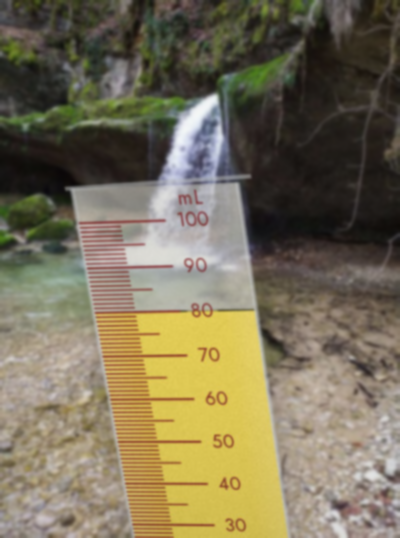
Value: 80mL
